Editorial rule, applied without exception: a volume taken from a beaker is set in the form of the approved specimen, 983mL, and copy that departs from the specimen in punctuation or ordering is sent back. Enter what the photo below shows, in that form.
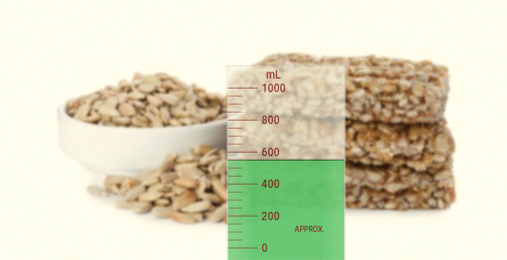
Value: 550mL
